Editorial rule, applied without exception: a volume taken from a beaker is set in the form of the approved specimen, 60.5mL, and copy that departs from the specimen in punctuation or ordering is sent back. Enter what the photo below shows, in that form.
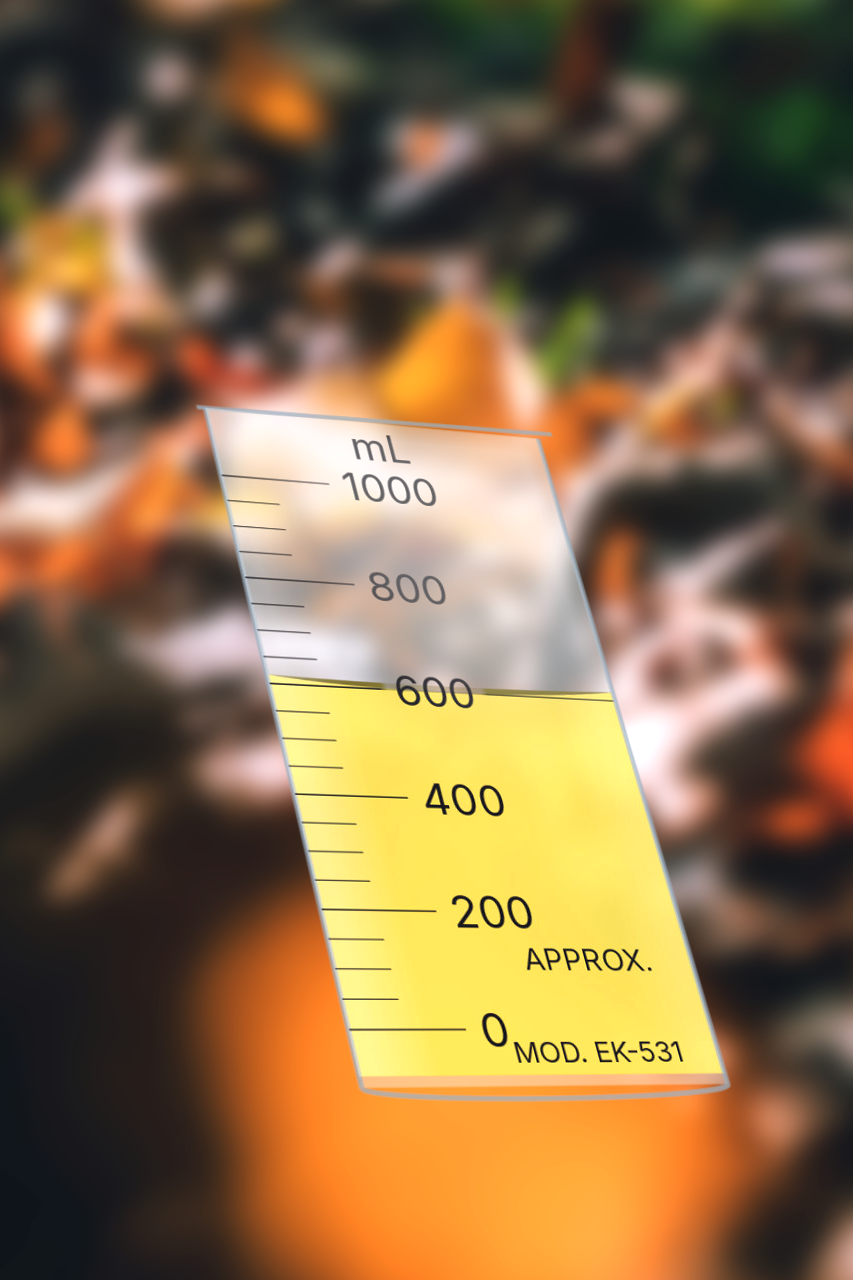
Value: 600mL
